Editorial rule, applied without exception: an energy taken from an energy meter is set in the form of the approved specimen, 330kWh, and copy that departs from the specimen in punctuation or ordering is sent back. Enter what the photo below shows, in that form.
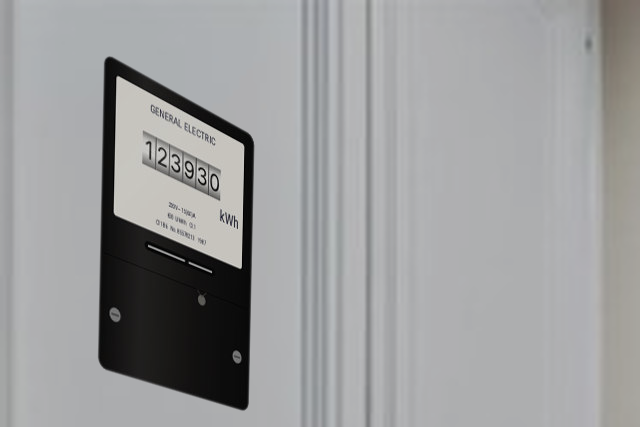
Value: 123930kWh
